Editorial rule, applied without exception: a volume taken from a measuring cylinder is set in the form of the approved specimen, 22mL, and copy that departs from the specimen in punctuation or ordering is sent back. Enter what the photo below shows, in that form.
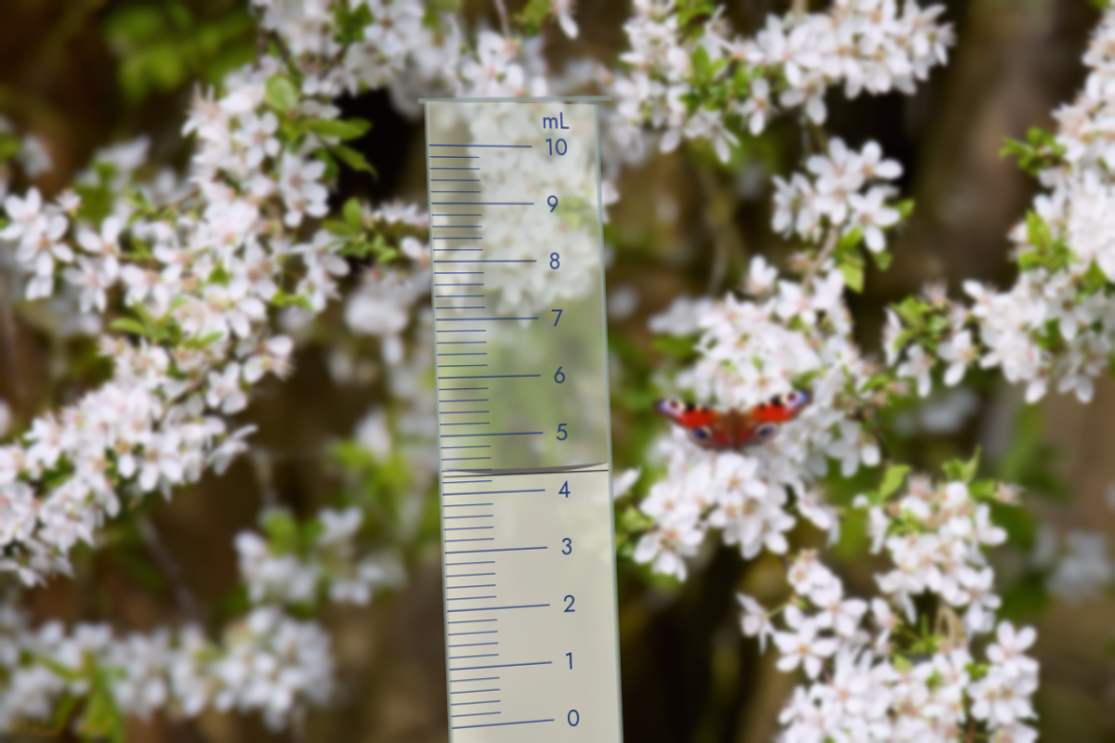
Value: 4.3mL
